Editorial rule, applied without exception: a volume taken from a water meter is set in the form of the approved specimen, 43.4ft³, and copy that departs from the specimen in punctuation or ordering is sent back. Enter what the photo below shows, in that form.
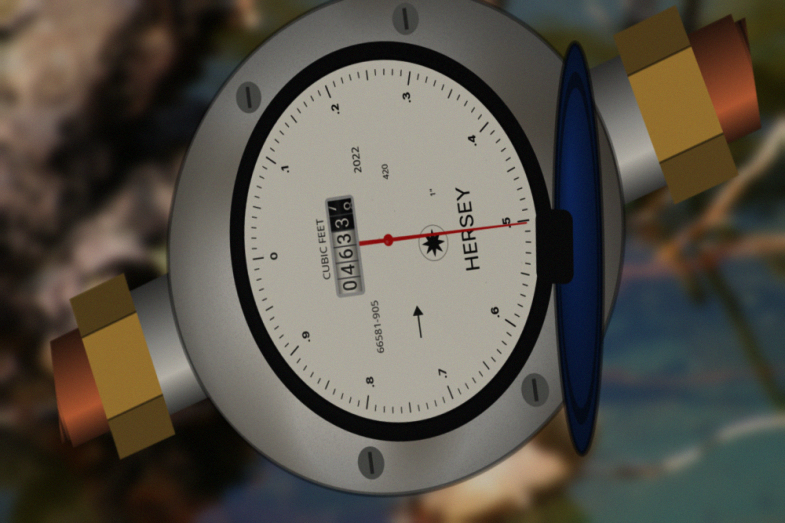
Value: 46337.50ft³
